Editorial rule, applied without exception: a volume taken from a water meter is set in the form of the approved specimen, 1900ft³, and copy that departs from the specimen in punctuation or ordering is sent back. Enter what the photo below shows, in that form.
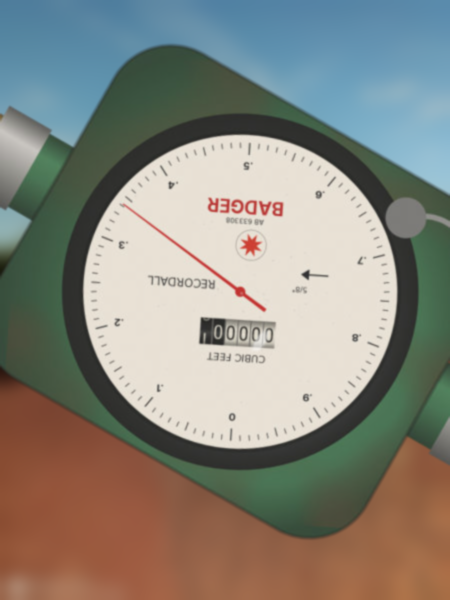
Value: 1.34ft³
